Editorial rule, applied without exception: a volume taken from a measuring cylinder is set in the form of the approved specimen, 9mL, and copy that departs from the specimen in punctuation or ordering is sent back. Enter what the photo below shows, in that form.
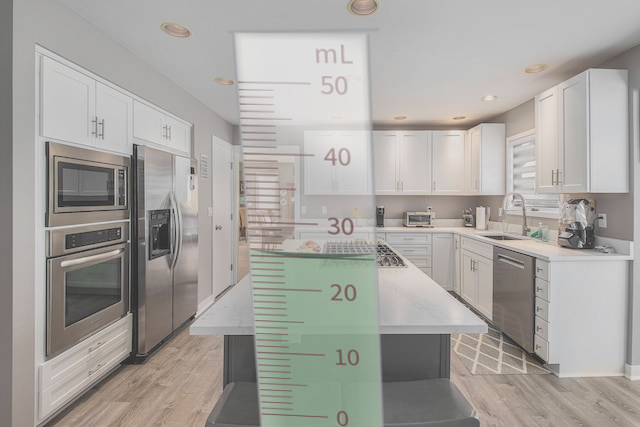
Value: 25mL
